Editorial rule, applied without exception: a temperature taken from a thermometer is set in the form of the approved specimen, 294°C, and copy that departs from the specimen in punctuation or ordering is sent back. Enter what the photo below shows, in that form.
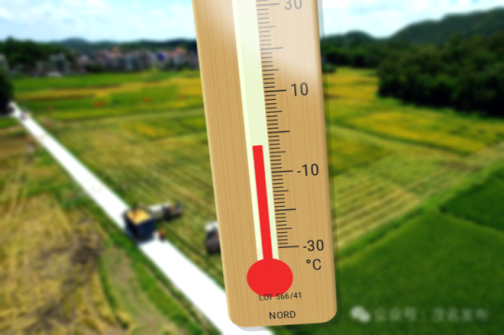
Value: -3°C
